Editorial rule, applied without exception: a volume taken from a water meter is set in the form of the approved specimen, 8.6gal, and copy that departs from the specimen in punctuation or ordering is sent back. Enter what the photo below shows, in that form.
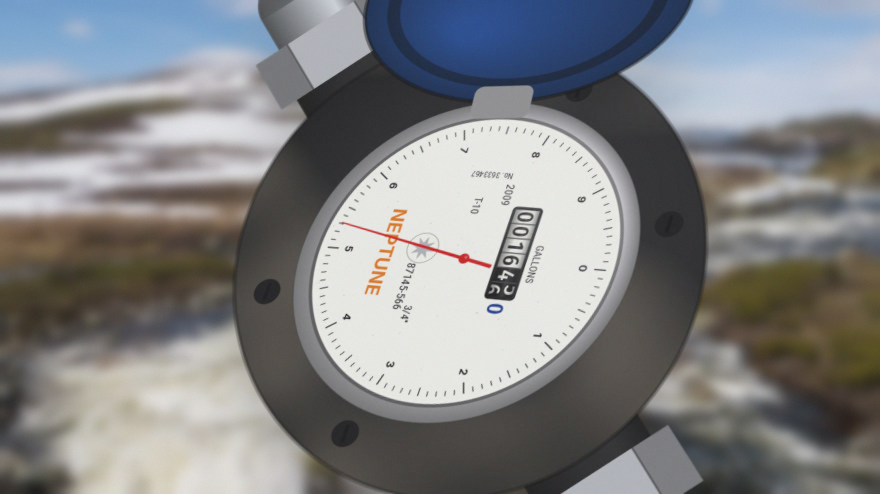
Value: 16455.3gal
